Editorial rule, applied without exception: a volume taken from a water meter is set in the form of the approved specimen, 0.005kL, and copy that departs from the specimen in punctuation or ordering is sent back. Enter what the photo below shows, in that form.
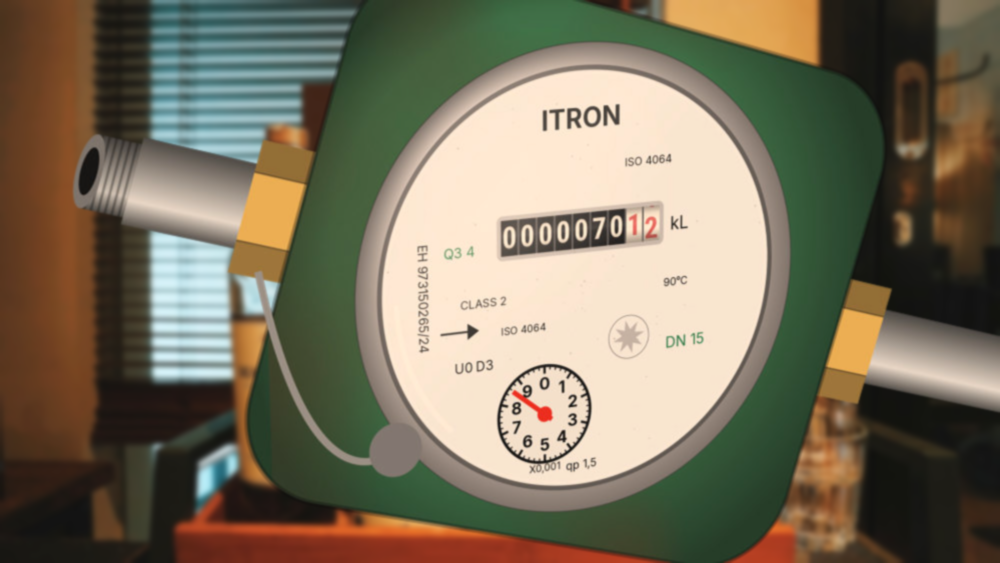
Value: 70.118kL
